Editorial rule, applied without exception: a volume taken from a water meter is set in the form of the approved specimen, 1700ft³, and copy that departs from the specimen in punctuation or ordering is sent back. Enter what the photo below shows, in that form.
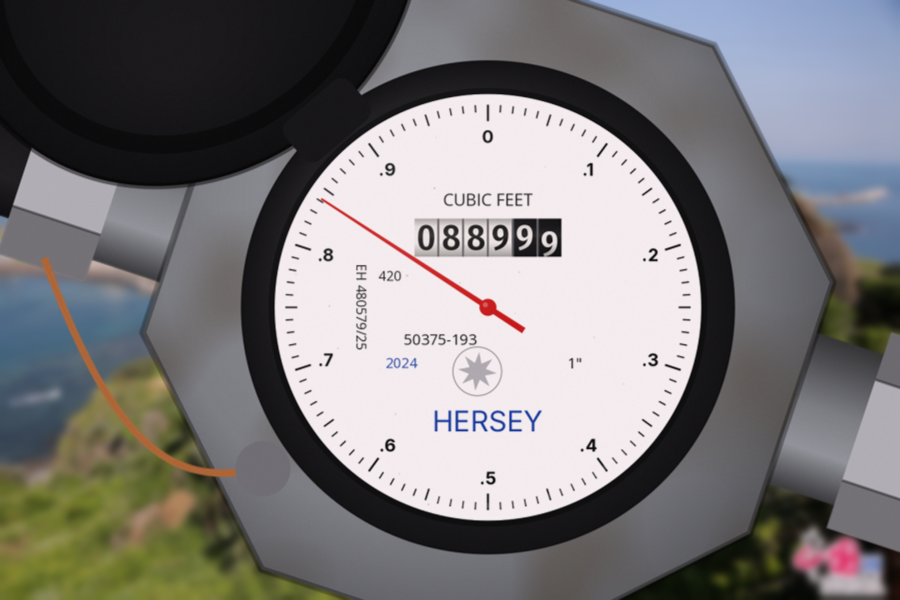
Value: 88998.84ft³
